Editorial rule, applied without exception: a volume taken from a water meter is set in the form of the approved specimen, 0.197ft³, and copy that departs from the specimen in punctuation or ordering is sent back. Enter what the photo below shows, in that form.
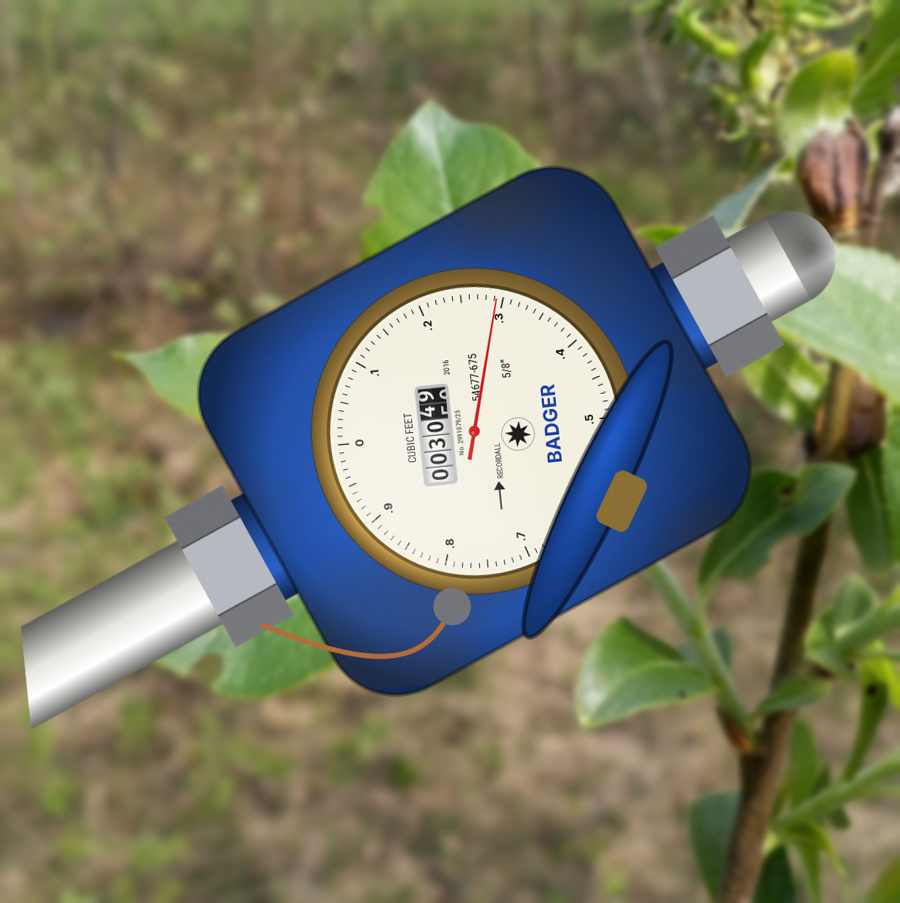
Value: 3049.29ft³
